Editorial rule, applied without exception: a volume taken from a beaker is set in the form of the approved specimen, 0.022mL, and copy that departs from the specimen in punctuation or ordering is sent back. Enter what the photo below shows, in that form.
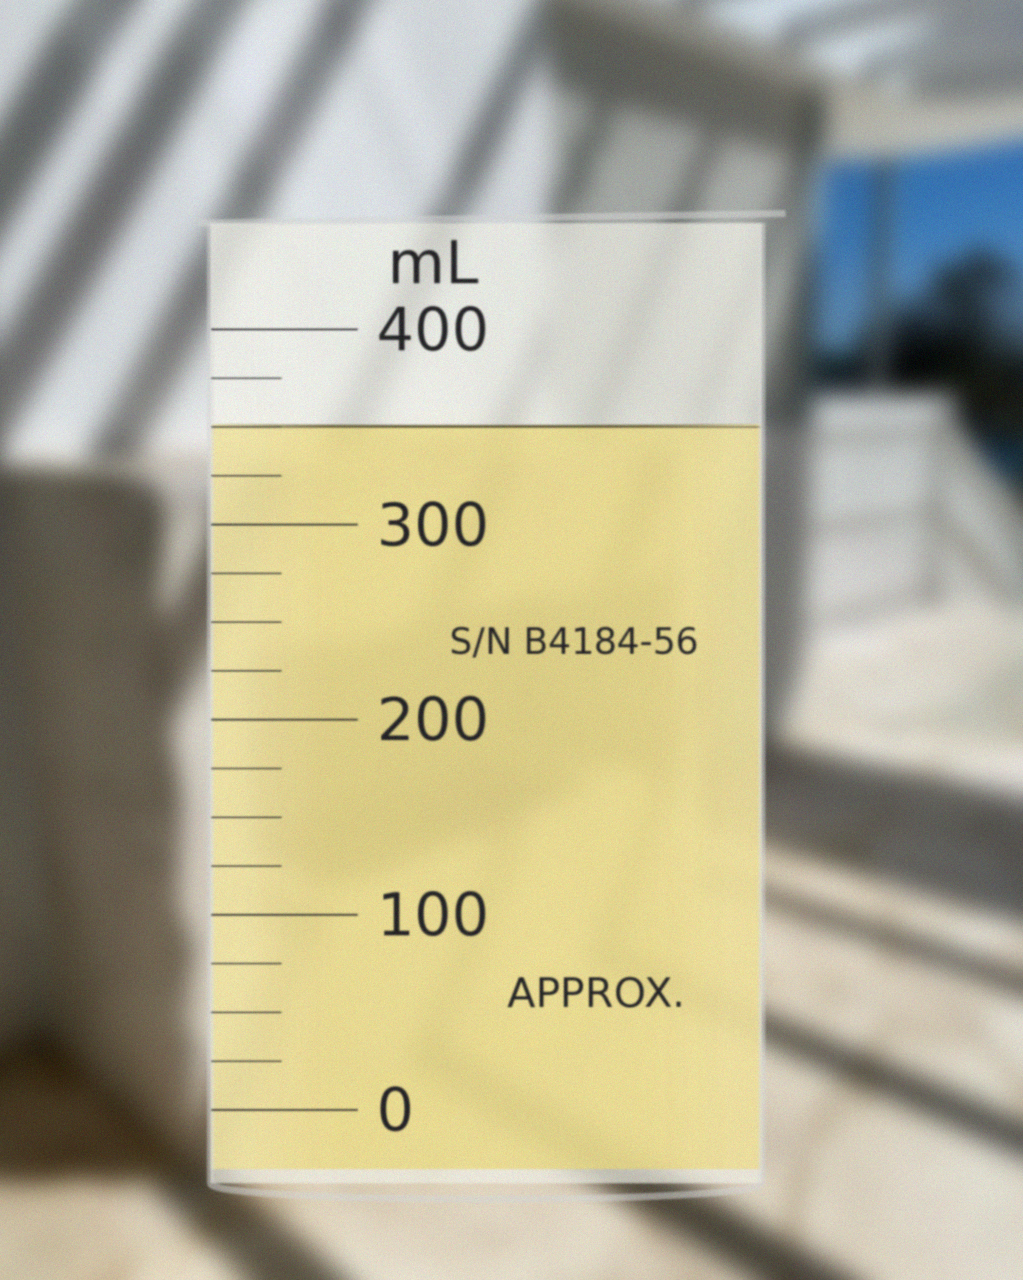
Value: 350mL
